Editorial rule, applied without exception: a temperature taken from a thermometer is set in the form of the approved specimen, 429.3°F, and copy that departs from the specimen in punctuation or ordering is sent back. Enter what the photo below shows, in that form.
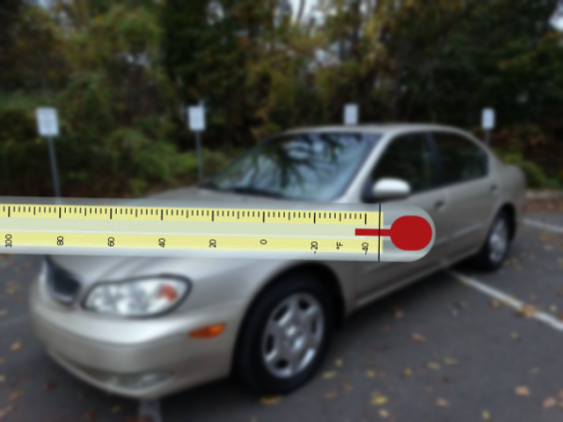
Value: -36°F
